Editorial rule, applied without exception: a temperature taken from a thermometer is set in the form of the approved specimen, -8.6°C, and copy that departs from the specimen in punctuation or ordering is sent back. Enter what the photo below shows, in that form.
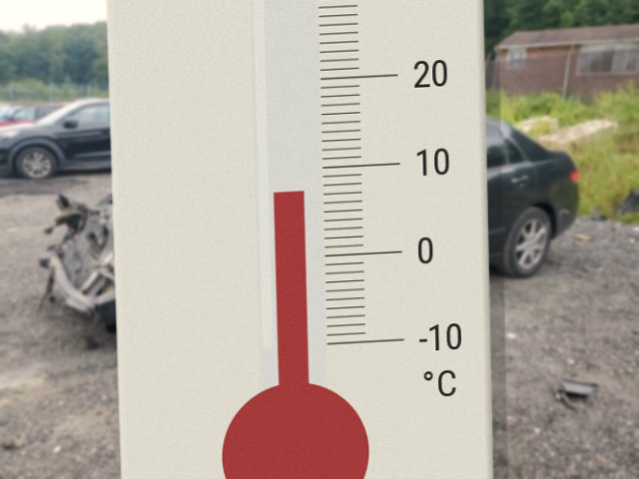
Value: 7.5°C
